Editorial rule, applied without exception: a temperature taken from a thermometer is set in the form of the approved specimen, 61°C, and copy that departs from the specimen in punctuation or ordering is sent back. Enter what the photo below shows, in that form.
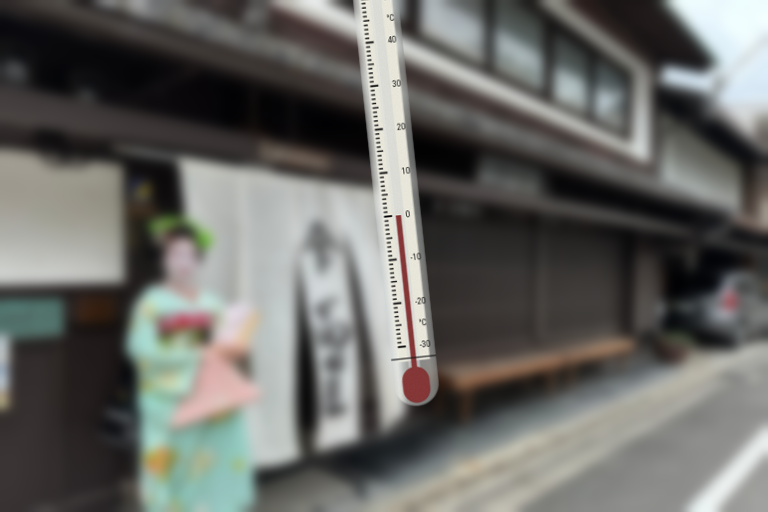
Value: 0°C
